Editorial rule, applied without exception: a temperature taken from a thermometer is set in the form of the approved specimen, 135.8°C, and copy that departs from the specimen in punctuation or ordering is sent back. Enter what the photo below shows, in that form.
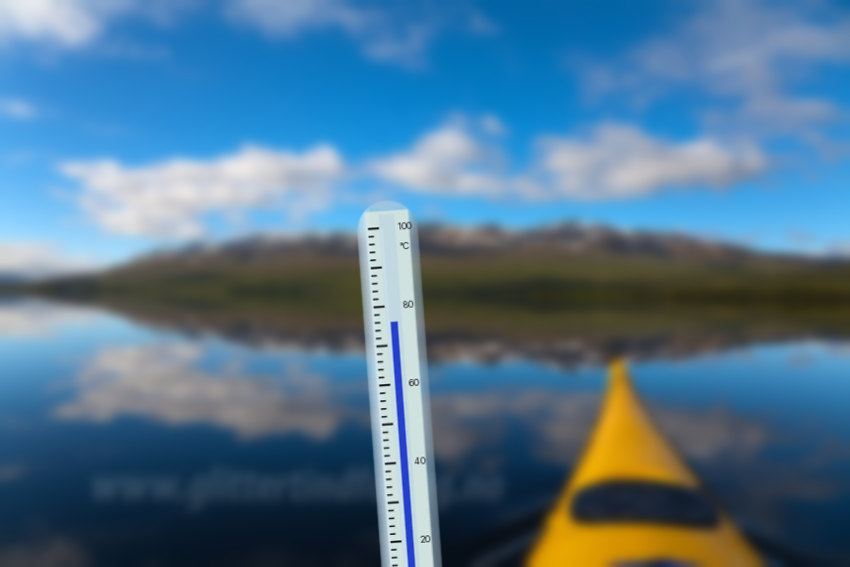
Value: 76°C
